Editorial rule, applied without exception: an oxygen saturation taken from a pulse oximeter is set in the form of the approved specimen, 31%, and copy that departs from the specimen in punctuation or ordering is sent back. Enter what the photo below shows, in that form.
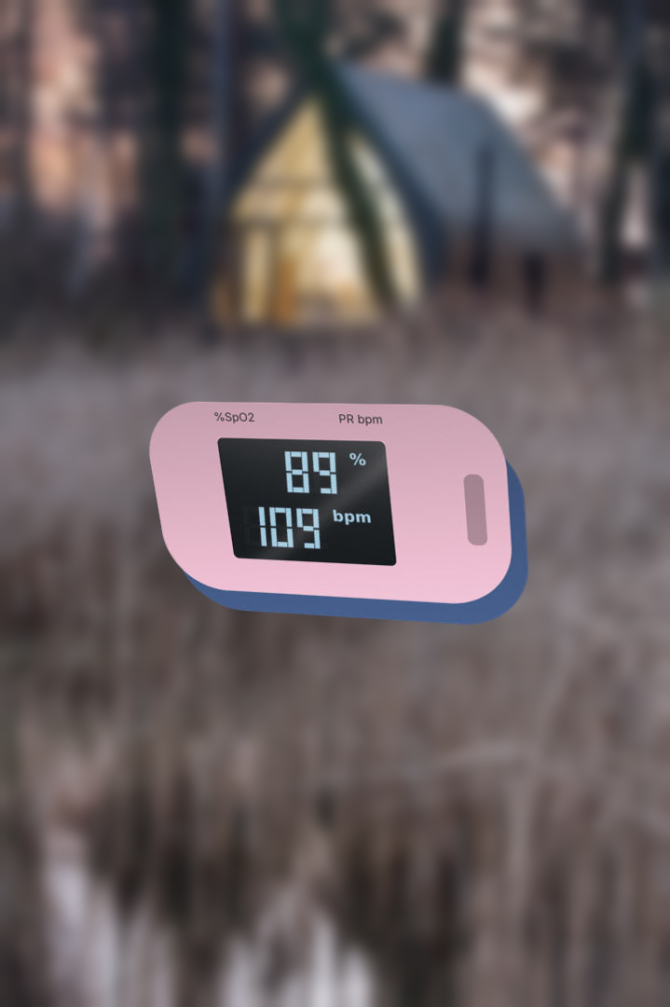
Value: 89%
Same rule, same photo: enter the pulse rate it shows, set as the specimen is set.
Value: 109bpm
